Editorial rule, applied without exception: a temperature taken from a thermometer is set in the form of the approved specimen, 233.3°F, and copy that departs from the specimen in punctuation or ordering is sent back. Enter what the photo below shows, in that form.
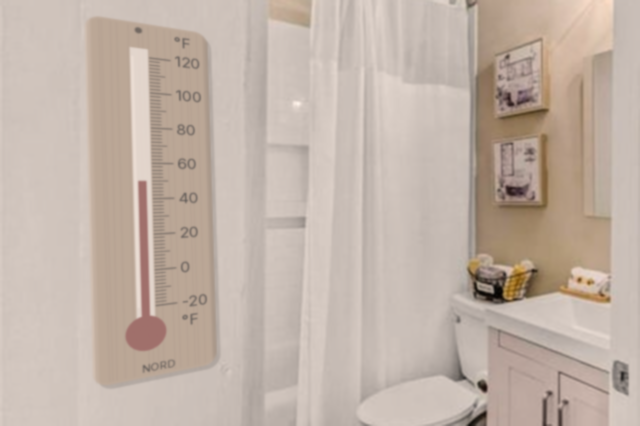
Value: 50°F
